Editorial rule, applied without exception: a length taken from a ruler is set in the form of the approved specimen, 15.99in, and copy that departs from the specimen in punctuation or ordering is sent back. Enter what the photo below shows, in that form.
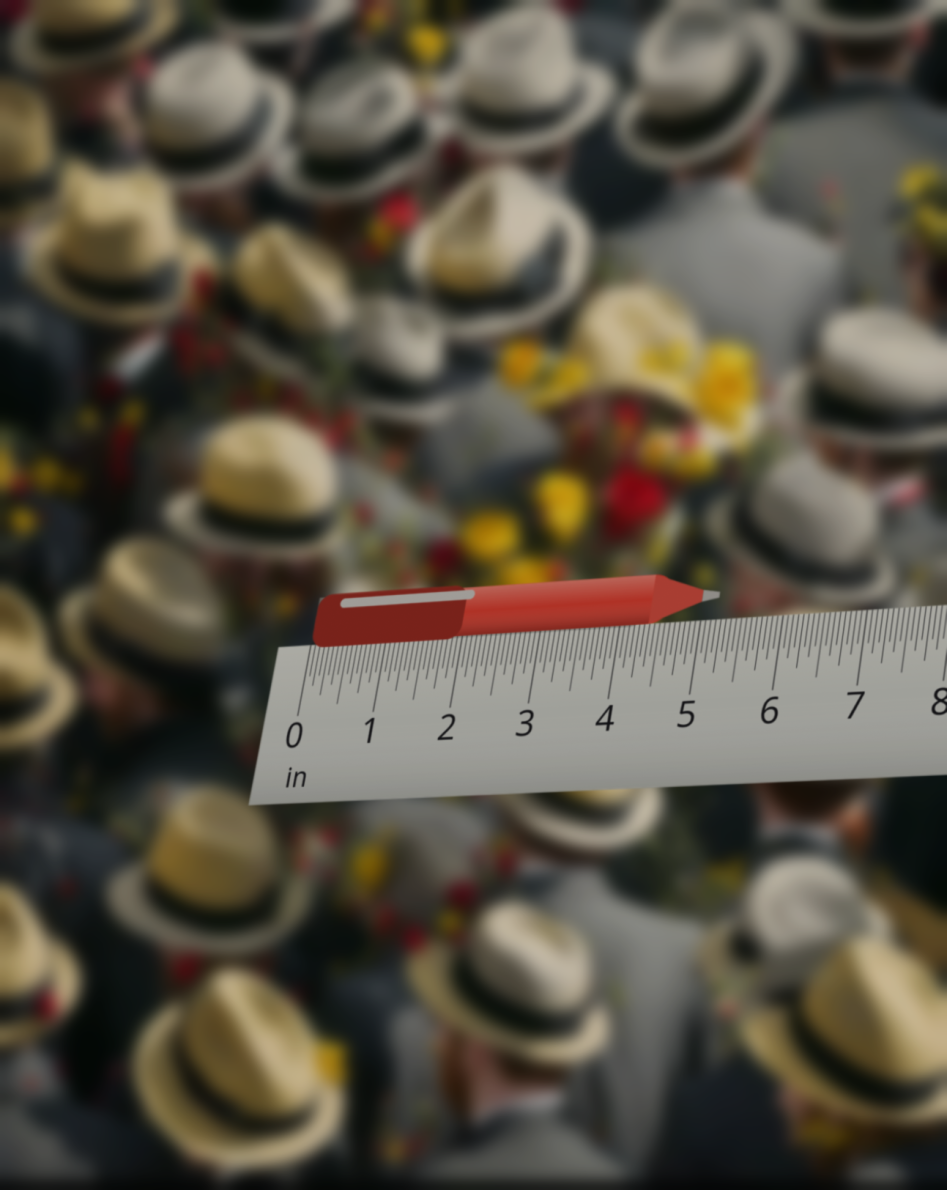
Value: 5.1875in
